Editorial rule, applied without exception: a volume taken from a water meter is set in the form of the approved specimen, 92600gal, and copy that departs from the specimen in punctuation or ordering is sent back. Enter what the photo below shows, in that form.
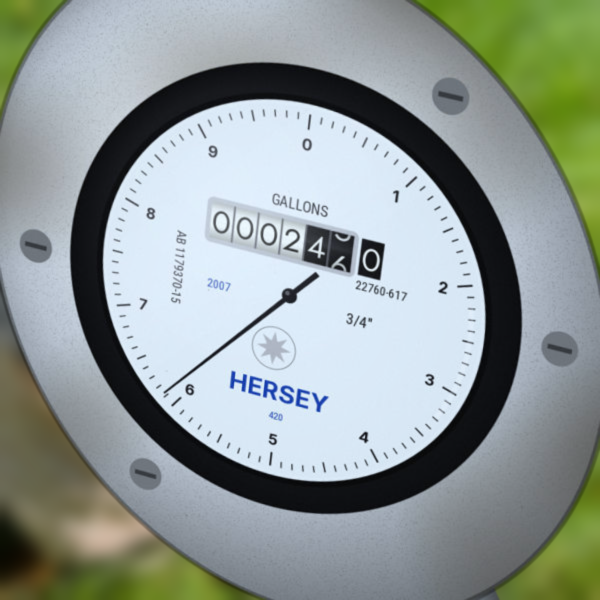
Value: 2456.1gal
